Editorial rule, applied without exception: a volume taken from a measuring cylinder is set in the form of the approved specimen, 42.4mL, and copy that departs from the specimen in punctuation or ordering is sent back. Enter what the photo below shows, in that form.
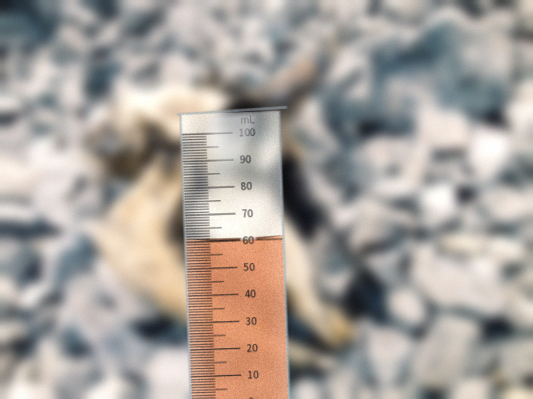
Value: 60mL
